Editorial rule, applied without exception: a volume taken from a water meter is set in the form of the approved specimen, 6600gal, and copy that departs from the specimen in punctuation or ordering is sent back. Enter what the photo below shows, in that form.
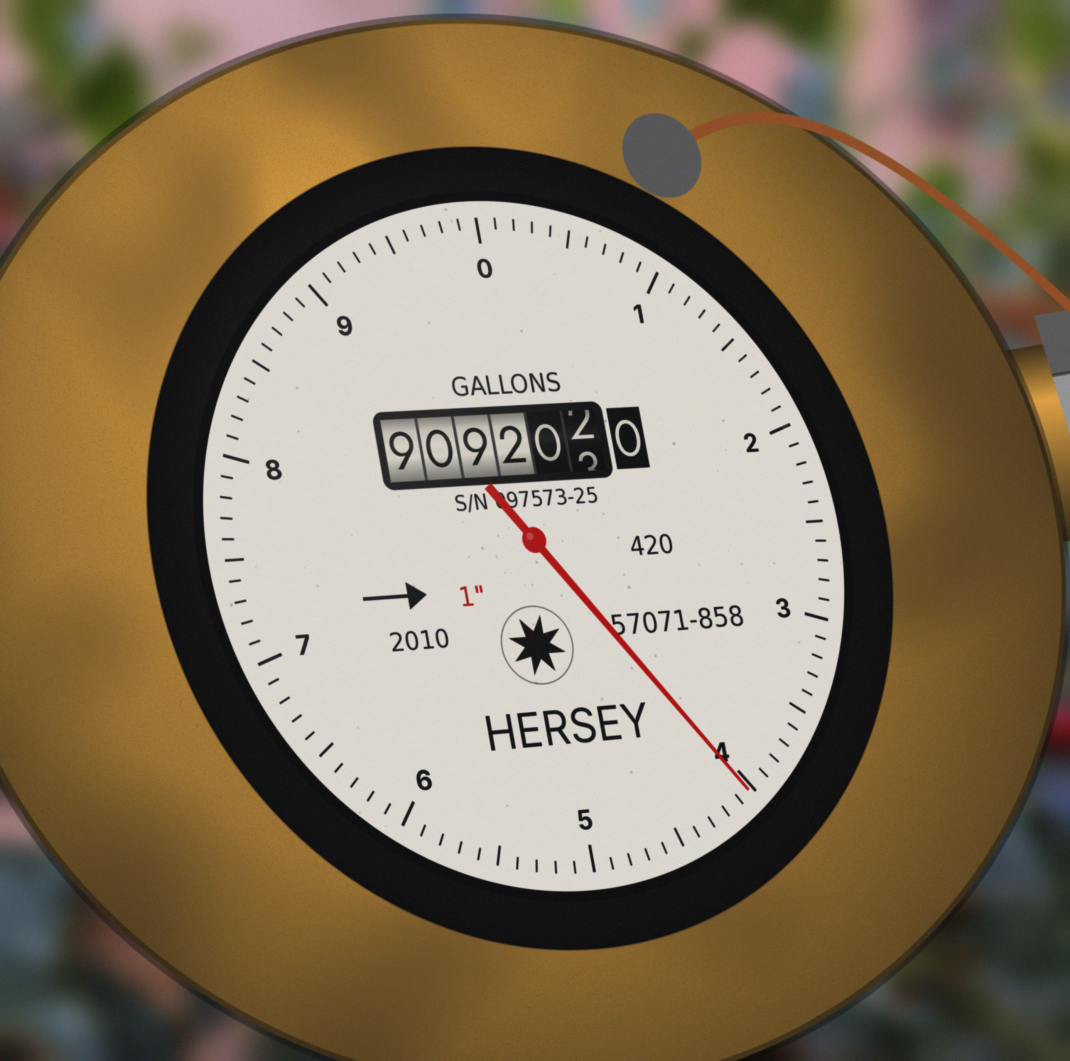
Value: 9092024.0gal
